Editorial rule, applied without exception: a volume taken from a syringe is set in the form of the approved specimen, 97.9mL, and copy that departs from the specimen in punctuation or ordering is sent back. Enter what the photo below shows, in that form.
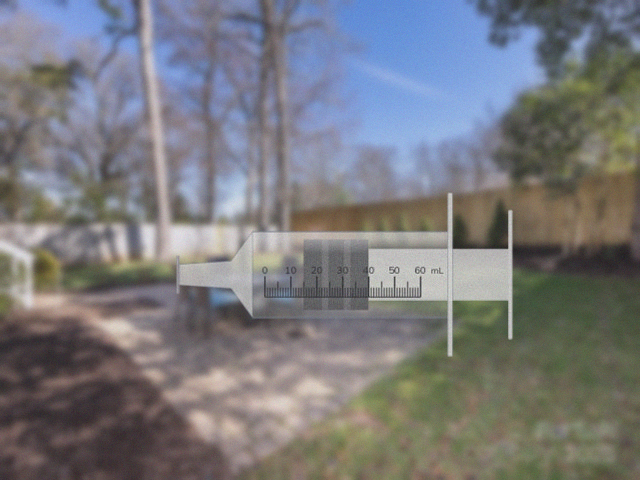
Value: 15mL
